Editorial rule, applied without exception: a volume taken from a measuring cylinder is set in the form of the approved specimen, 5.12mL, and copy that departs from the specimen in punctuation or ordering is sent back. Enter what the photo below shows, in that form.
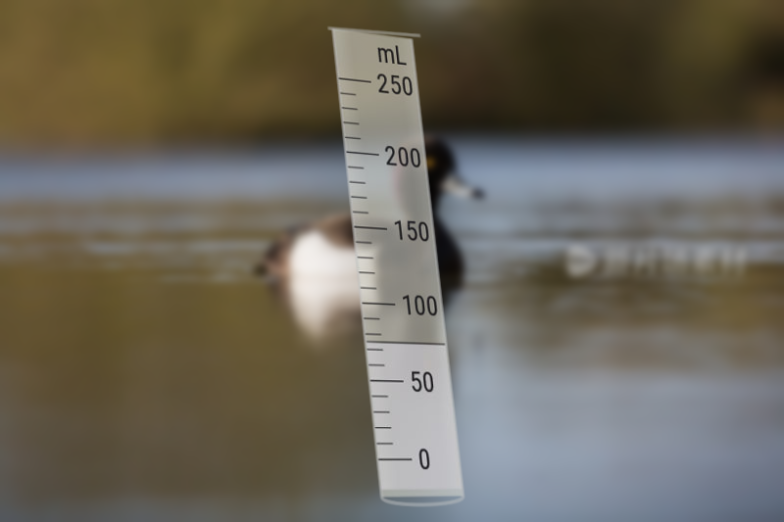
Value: 75mL
